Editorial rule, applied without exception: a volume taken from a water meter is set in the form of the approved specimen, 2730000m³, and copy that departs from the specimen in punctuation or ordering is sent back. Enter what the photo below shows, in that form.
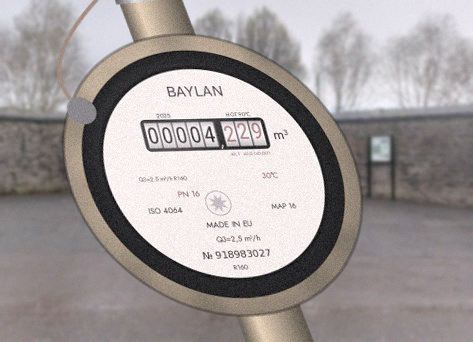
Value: 4.229m³
